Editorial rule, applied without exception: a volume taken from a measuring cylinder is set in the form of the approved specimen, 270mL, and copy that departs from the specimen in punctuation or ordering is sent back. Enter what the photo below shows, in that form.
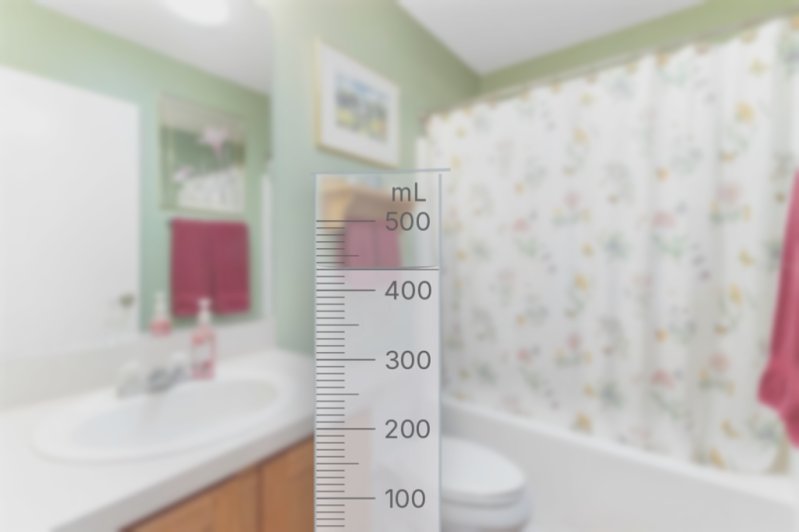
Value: 430mL
